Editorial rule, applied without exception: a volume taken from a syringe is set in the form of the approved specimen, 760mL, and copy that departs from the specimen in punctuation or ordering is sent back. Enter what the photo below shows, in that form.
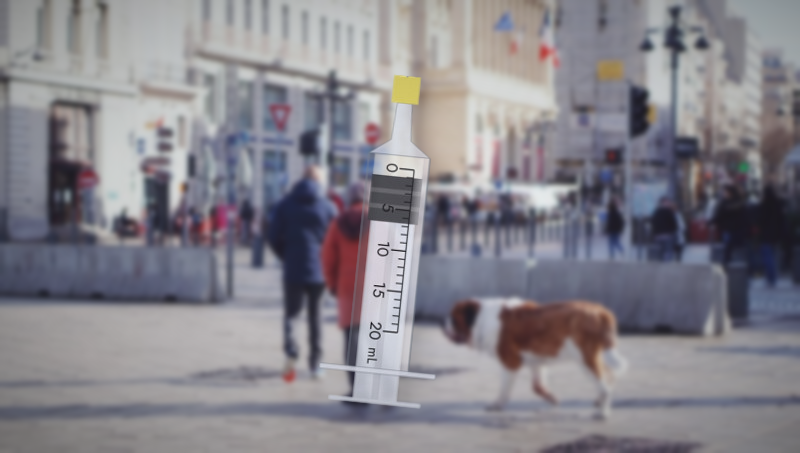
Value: 1mL
